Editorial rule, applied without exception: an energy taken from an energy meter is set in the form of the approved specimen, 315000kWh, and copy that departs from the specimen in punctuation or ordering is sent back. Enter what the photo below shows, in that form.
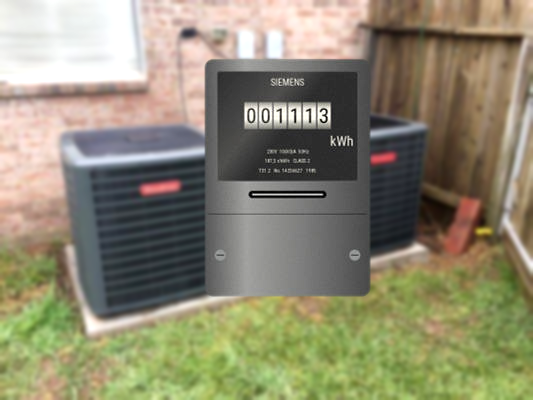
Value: 1113kWh
